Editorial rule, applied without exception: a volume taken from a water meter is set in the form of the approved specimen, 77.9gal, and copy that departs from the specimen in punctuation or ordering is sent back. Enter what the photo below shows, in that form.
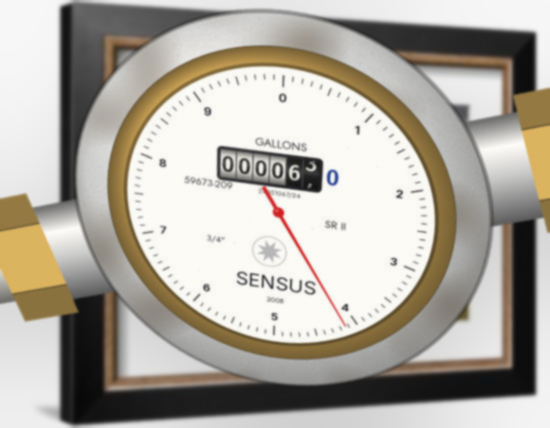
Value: 634.1gal
